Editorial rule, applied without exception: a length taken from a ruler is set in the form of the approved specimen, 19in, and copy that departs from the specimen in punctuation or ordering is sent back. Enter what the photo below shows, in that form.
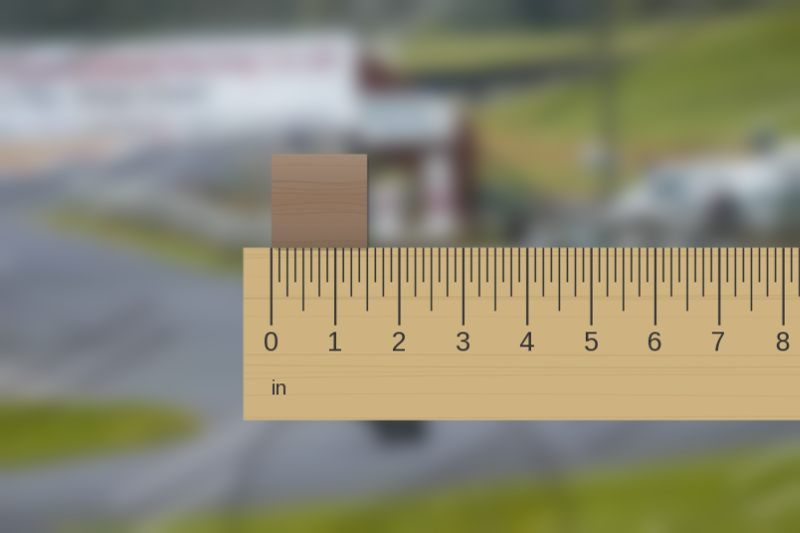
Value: 1.5in
